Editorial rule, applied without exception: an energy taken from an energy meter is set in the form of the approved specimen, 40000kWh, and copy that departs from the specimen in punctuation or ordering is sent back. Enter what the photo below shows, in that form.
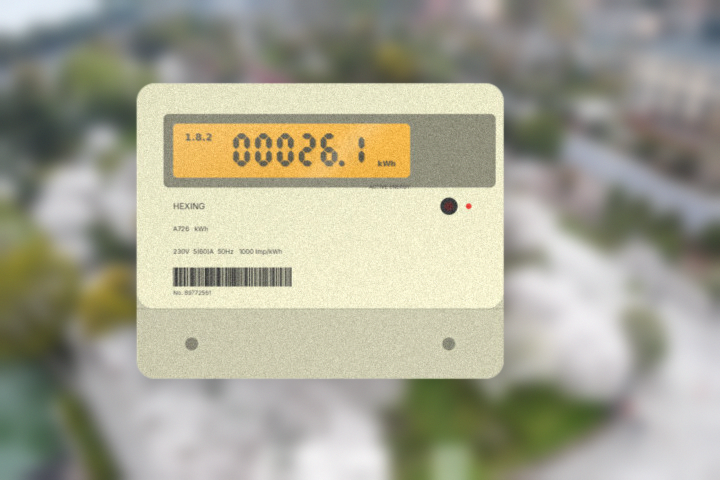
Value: 26.1kWh
